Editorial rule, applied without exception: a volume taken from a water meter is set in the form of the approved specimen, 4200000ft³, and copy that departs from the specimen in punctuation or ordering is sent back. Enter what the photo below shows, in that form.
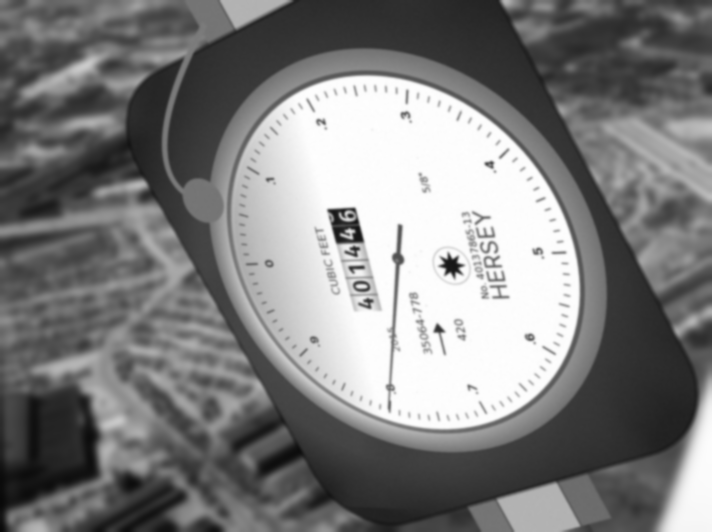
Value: 401445.80ft³
